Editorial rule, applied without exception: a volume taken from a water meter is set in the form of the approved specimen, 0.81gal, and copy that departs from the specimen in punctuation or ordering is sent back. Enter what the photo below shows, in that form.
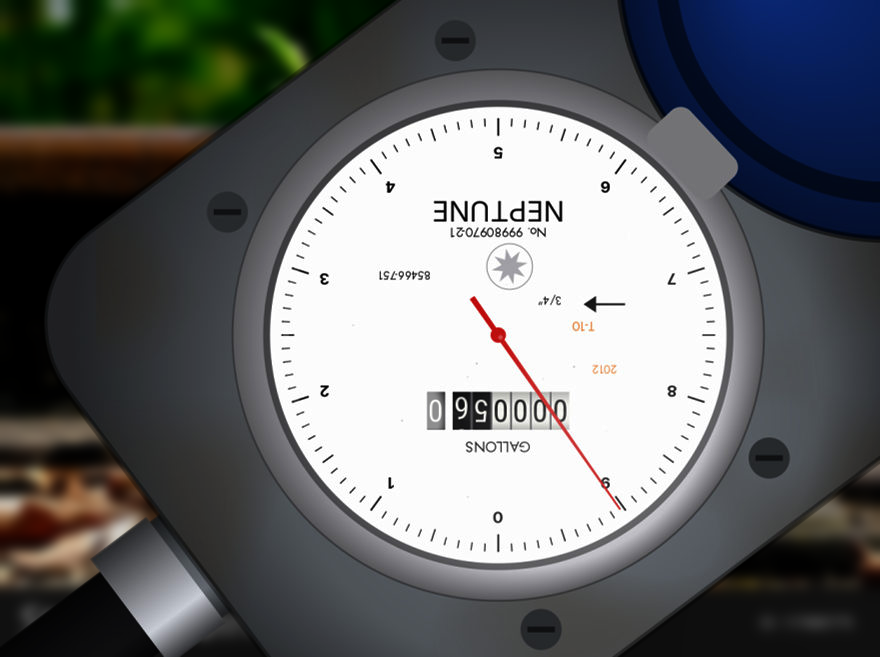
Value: 559.0gal
